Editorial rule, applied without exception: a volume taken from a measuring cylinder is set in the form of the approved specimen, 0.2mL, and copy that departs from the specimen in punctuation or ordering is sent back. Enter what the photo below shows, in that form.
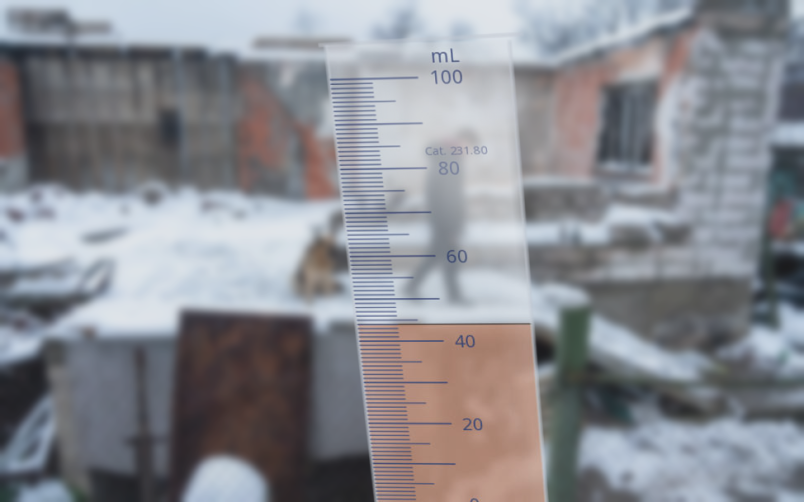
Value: 44mL
